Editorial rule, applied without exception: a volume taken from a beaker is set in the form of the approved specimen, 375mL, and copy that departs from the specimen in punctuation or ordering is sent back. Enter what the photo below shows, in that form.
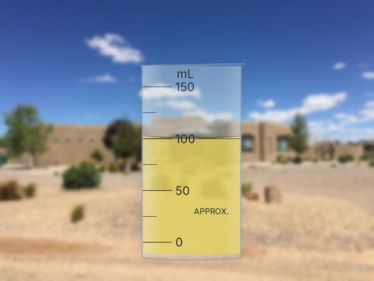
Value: 100mL
